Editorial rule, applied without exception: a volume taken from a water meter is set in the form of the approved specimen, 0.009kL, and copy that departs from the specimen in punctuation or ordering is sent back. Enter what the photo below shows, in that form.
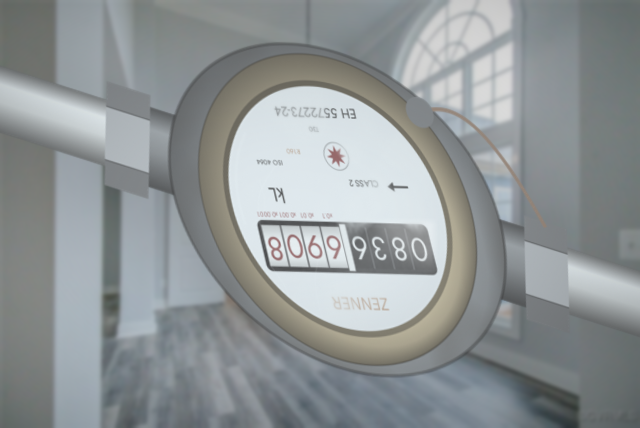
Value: 836.6908kL
